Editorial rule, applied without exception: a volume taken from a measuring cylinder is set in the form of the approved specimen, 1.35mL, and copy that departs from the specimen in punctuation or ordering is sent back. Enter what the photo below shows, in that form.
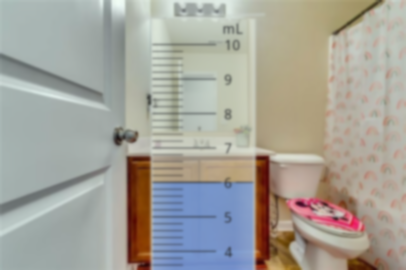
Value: 6mL
